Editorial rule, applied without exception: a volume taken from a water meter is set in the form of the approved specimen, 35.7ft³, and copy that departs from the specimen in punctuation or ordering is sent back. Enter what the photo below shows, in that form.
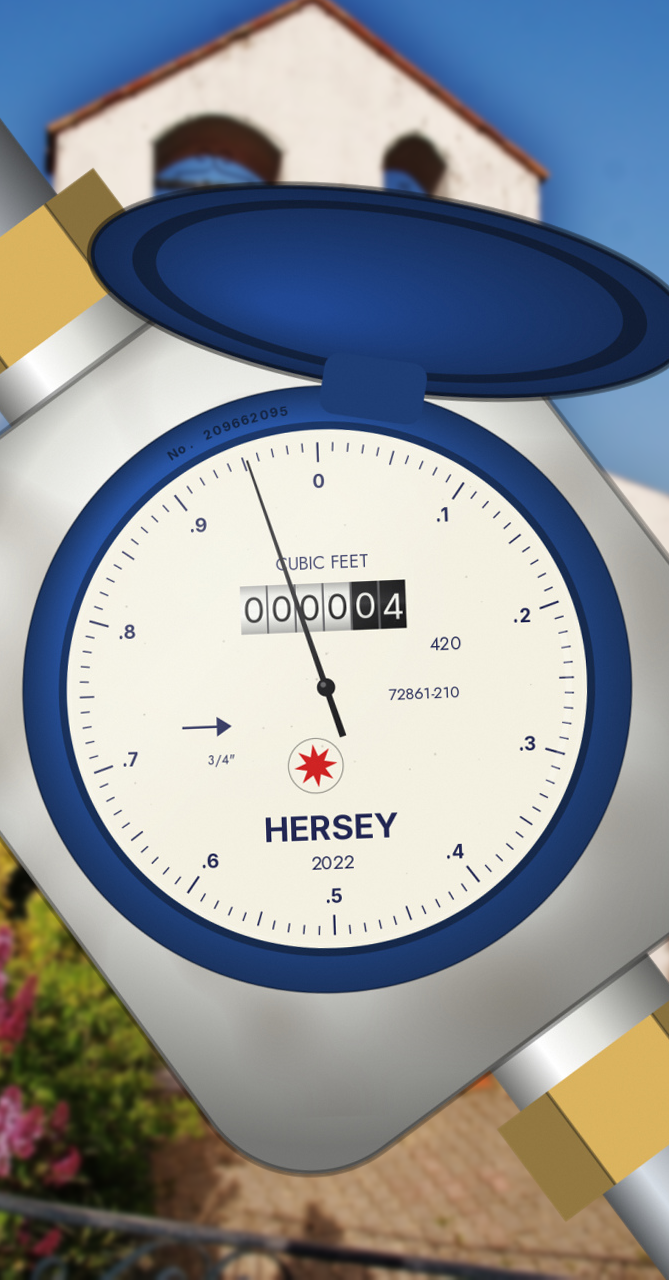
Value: 3.95ft³
